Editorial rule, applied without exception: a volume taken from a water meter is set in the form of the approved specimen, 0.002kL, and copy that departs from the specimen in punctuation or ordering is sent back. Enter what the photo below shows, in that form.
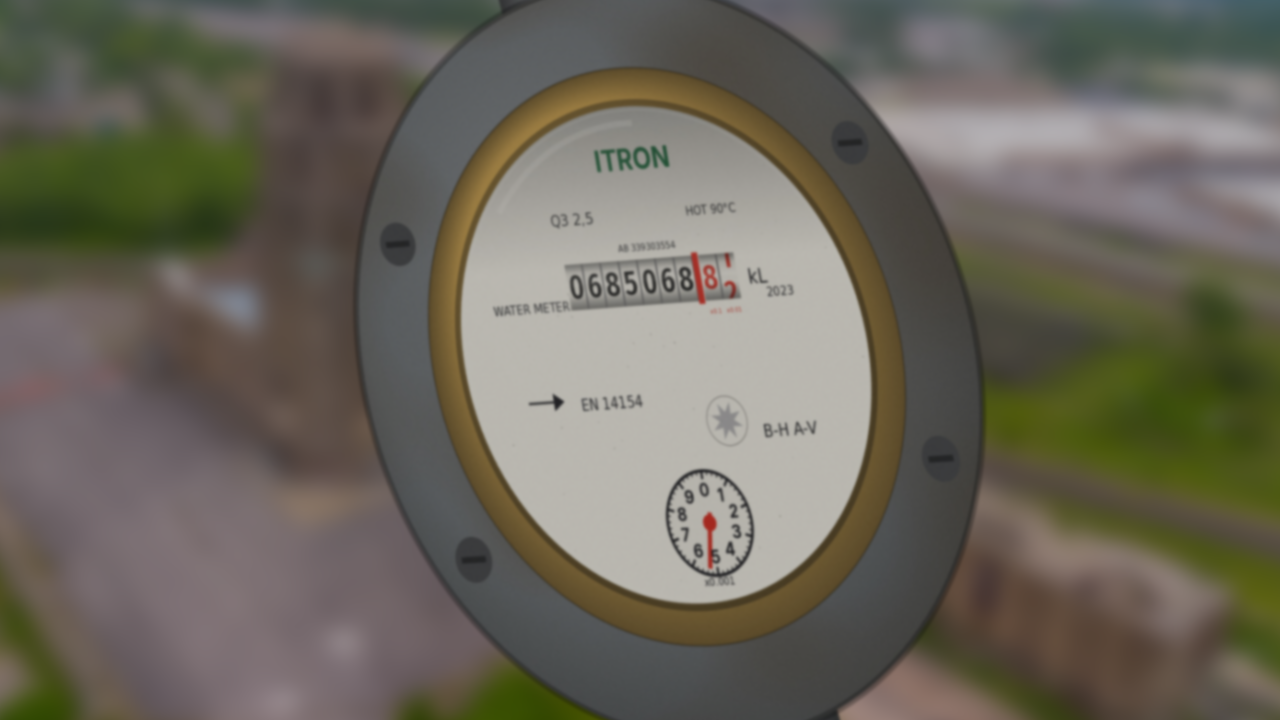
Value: 685068.815kL
